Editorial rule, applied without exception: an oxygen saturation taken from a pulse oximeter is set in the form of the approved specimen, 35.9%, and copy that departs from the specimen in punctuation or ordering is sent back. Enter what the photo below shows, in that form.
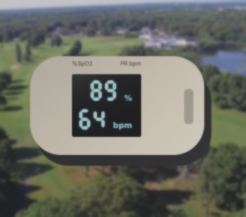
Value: 89%
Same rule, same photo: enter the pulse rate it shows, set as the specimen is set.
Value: 64bpm
